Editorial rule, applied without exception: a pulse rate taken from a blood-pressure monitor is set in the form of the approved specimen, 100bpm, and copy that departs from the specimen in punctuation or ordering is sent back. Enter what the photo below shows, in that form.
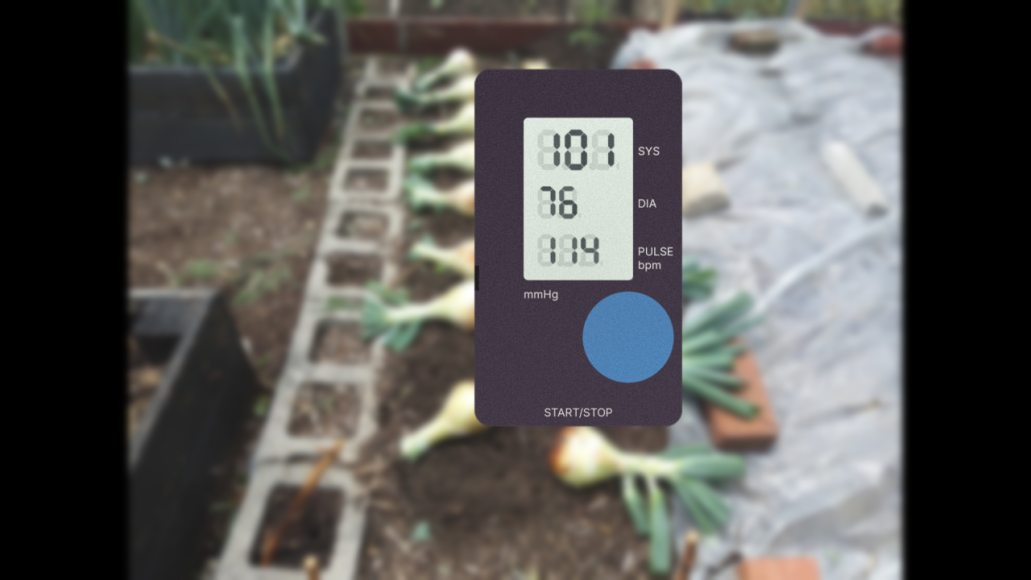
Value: 114bpm
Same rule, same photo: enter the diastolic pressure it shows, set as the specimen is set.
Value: 76mmHg
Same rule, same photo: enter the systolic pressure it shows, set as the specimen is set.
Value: 101mmHg
